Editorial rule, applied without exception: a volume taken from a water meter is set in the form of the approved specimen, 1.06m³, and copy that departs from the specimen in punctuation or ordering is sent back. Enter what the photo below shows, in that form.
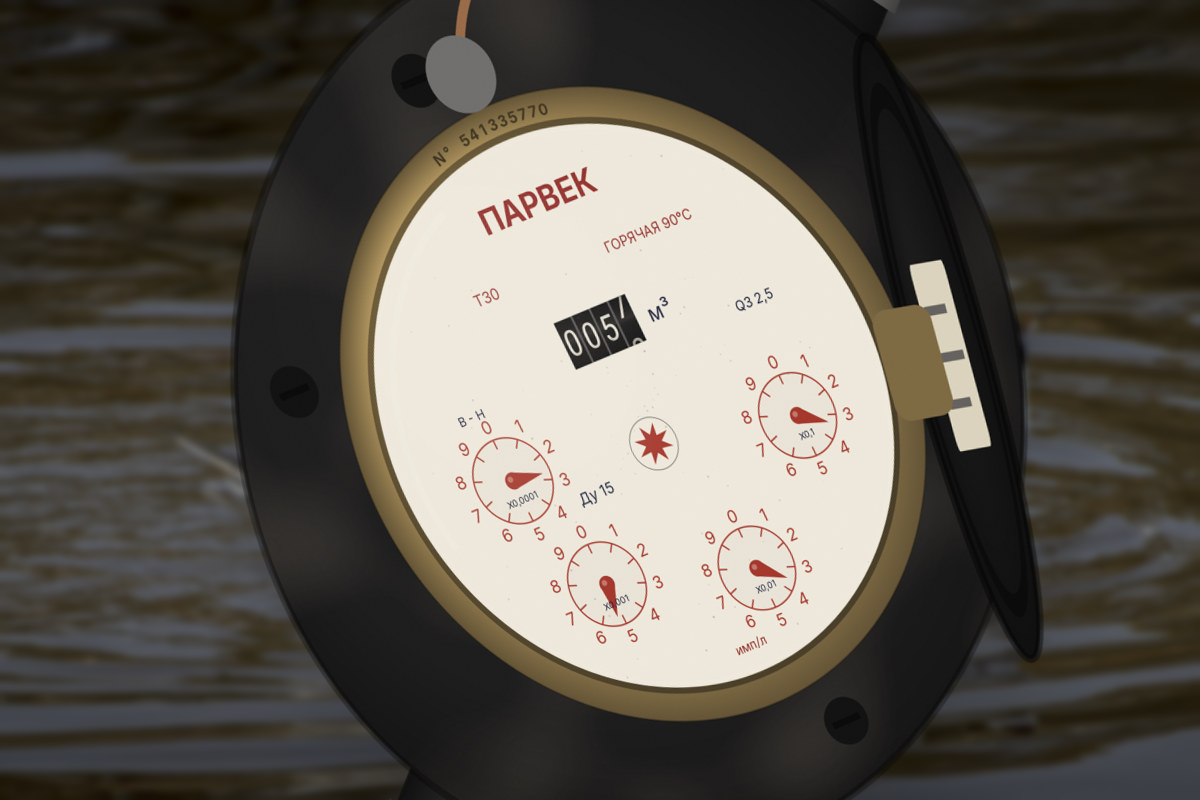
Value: 57.3352m³
